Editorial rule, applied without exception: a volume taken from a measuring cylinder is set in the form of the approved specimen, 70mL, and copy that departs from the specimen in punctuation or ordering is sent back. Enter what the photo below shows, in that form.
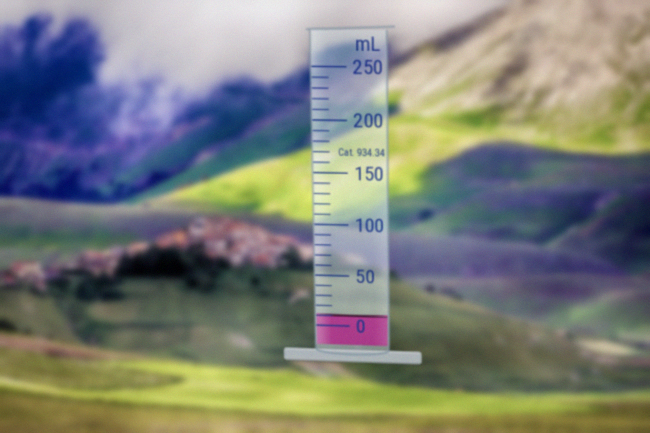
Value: 10mL
